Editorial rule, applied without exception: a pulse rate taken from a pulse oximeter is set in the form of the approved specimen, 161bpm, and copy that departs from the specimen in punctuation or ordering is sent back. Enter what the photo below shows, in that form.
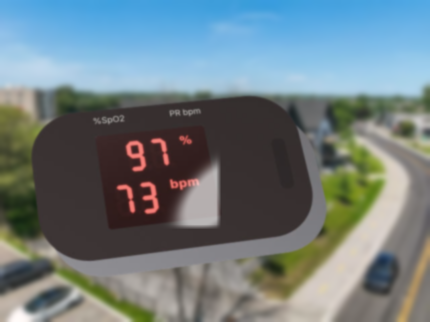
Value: 73bpm
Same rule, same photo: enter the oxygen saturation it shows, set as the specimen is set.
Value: 97%
